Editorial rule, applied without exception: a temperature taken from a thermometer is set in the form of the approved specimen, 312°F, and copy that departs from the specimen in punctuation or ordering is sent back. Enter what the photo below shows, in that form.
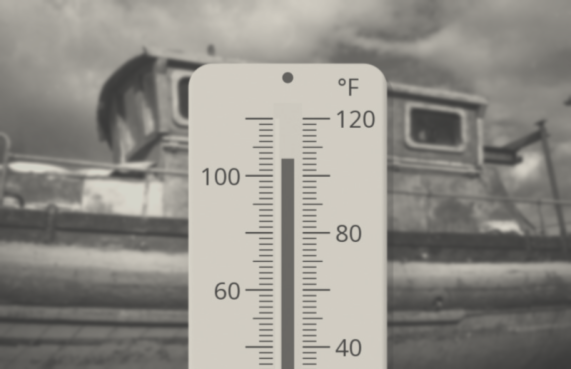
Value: 106°F
